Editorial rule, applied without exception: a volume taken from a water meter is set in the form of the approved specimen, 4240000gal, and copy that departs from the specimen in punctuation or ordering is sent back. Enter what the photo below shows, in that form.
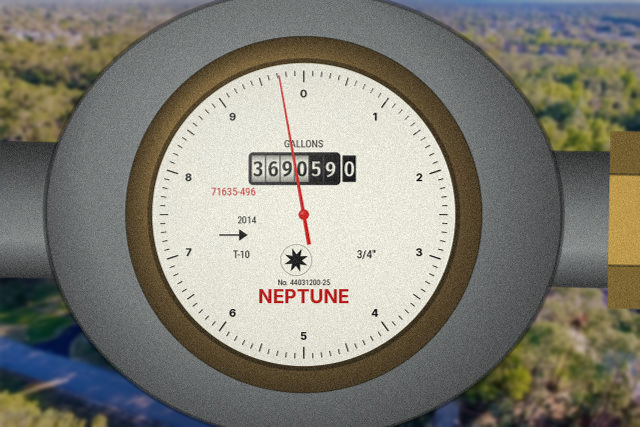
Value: 3690589.7gal
